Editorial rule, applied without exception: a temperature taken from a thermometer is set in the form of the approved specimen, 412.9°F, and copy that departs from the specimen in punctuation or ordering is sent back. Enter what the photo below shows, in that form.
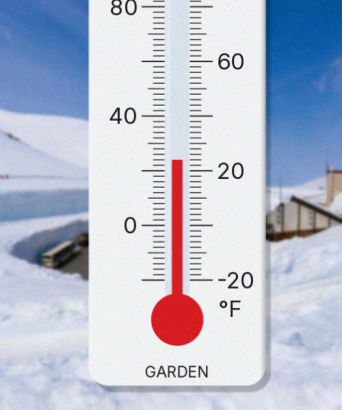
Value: 24°F
